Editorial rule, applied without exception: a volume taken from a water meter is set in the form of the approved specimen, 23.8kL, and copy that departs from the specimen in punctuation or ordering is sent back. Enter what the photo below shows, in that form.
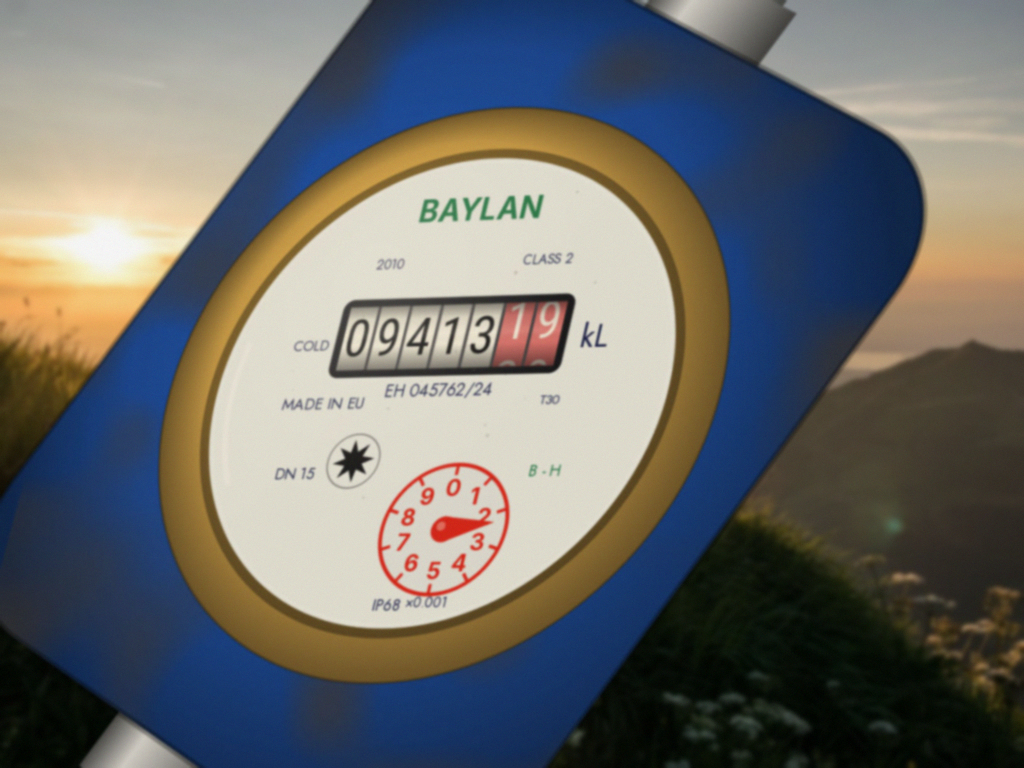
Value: 9413.192kL
